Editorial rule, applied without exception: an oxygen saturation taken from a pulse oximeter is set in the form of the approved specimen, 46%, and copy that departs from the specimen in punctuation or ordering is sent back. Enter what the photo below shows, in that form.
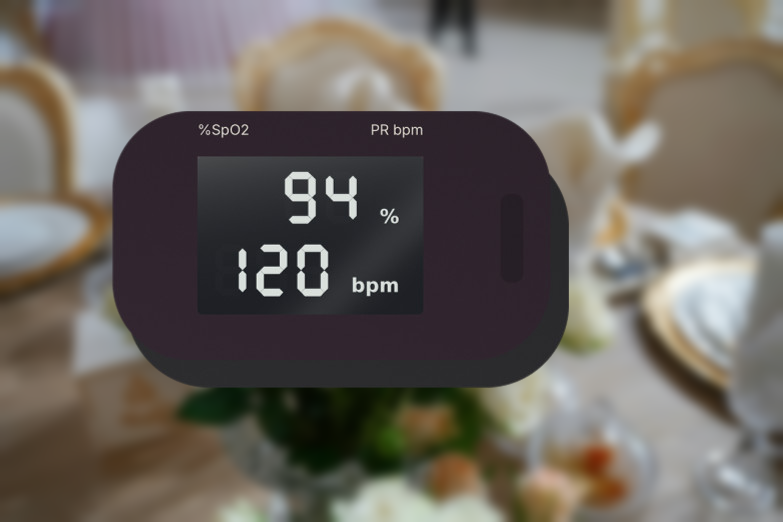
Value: 94%
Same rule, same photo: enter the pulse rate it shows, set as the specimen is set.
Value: 120bpm
